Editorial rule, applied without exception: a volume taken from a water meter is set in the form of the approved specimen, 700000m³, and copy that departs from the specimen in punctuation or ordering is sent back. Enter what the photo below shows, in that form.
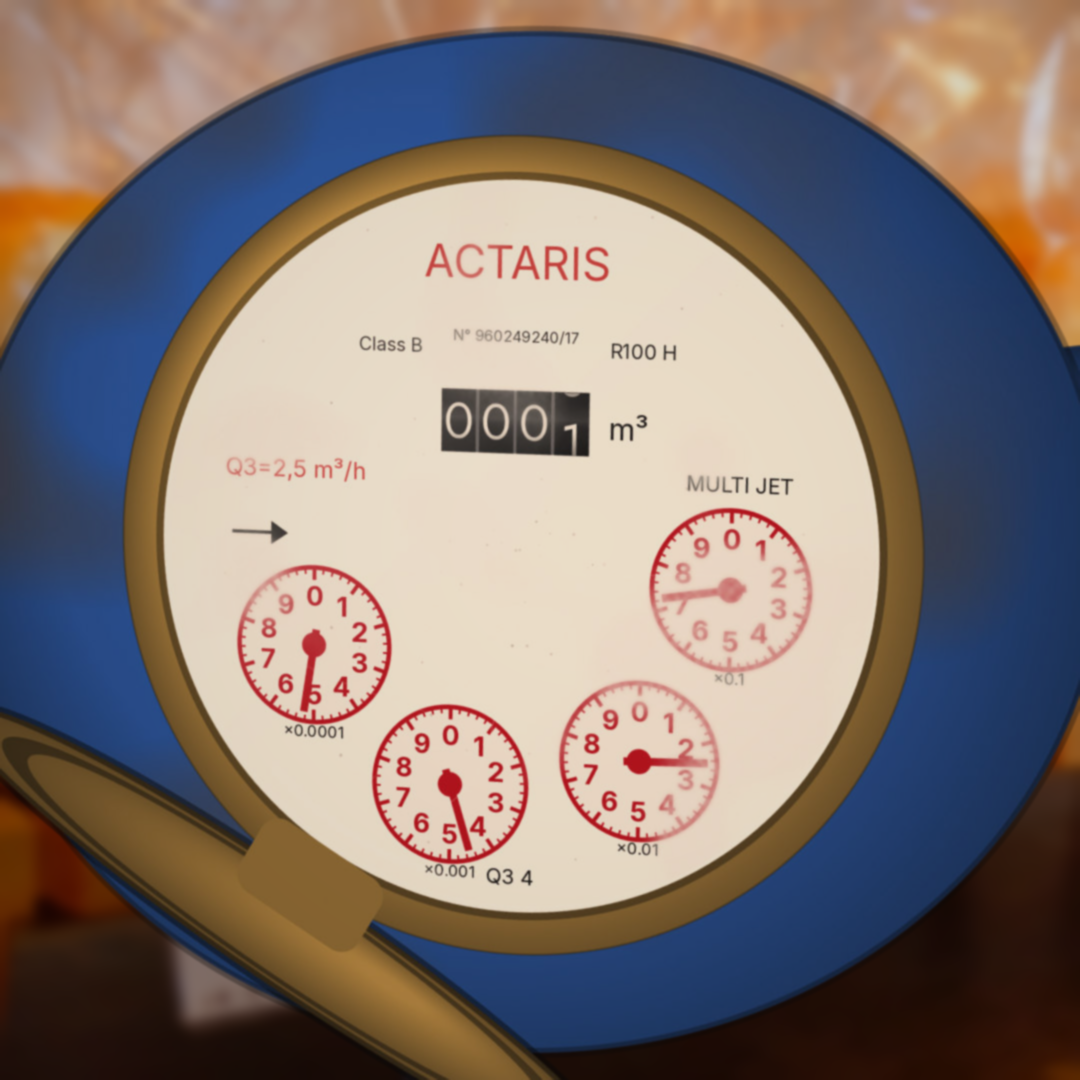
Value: 0.7245m³
